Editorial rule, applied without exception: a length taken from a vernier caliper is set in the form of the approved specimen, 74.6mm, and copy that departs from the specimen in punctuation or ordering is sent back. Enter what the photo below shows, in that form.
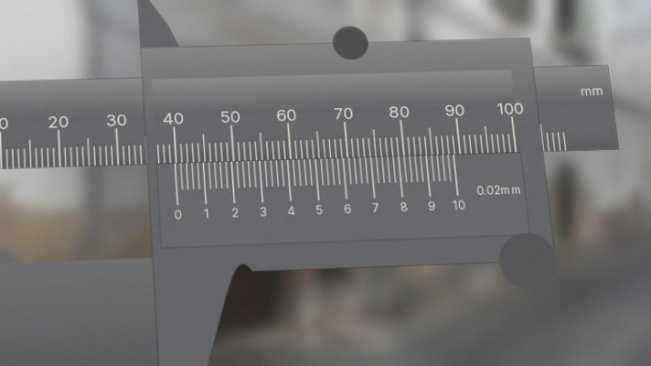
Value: 39.8mm
